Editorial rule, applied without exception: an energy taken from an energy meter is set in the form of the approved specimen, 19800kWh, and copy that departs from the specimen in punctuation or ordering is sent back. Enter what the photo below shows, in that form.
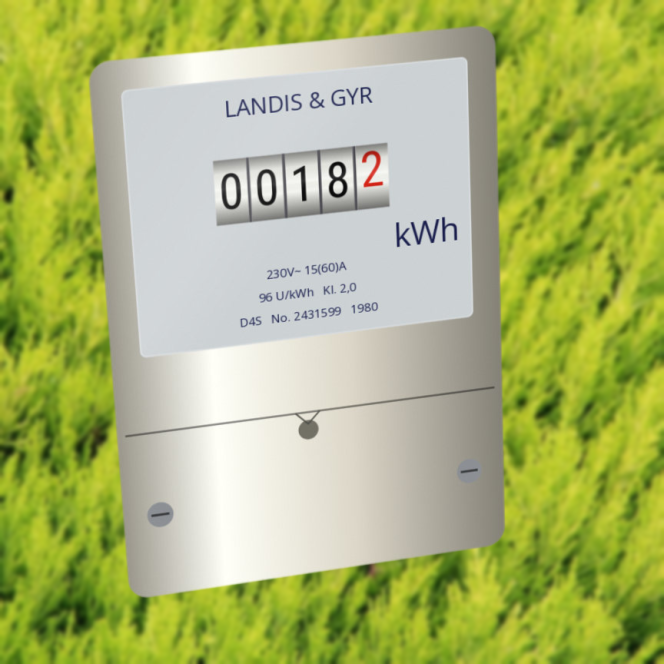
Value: 18.2kWh
